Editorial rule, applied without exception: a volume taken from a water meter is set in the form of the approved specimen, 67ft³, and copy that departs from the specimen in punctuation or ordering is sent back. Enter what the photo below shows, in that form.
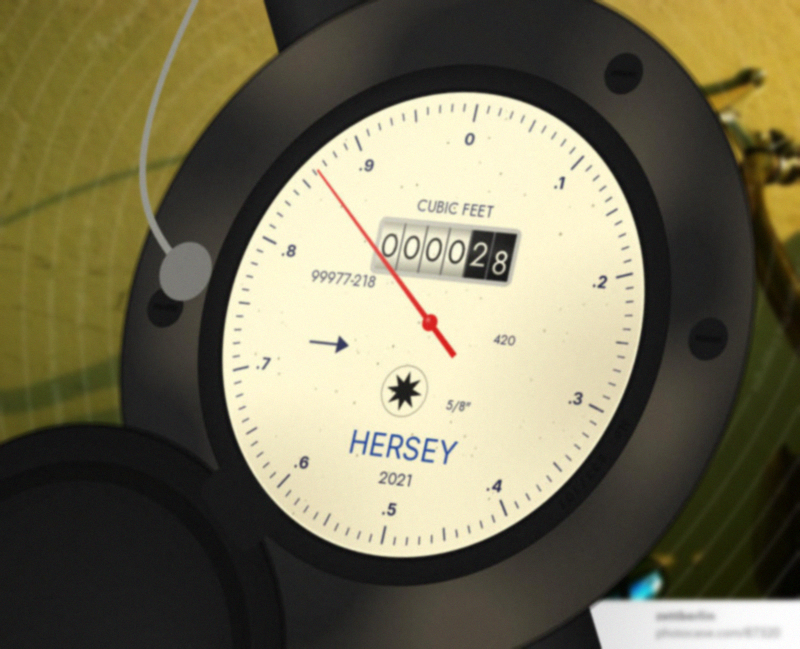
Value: 27.86ft³
